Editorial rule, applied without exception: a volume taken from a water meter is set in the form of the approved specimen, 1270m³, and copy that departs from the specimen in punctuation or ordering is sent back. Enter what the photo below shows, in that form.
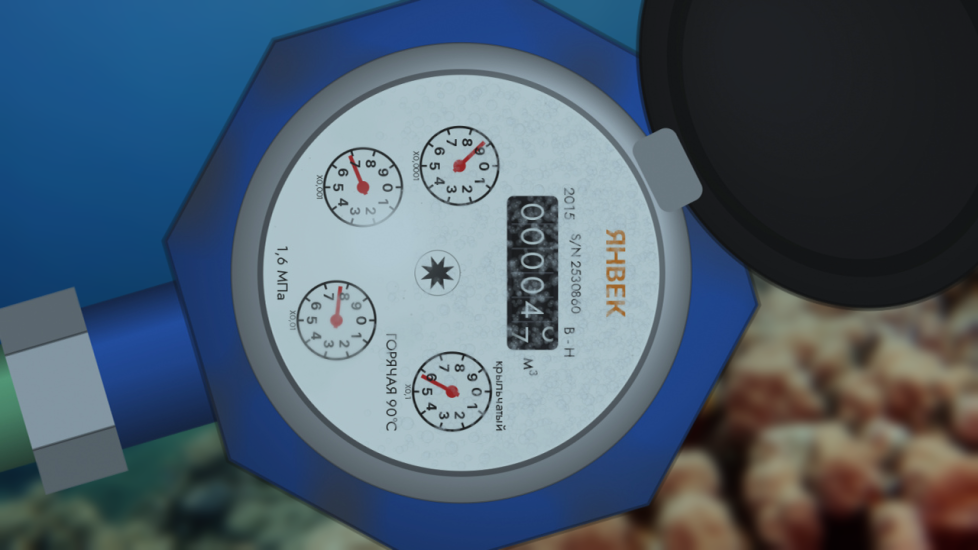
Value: 46.5768m³
